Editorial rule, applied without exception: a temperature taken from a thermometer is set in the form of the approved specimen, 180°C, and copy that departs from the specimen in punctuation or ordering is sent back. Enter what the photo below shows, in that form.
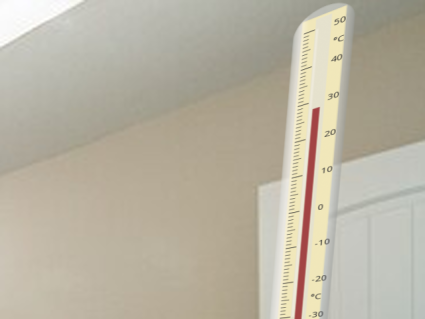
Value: 28°C
